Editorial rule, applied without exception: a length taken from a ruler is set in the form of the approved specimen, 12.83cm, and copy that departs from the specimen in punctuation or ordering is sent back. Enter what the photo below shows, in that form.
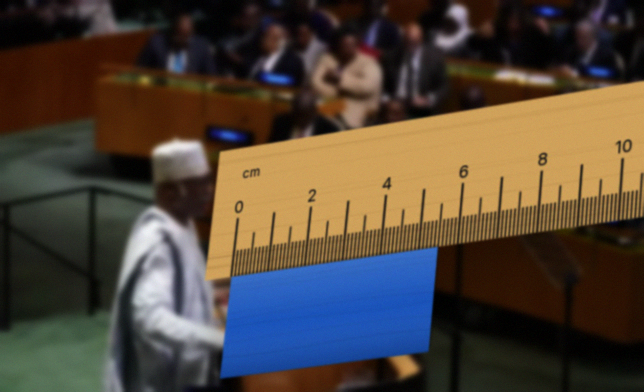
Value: 5.5cm
